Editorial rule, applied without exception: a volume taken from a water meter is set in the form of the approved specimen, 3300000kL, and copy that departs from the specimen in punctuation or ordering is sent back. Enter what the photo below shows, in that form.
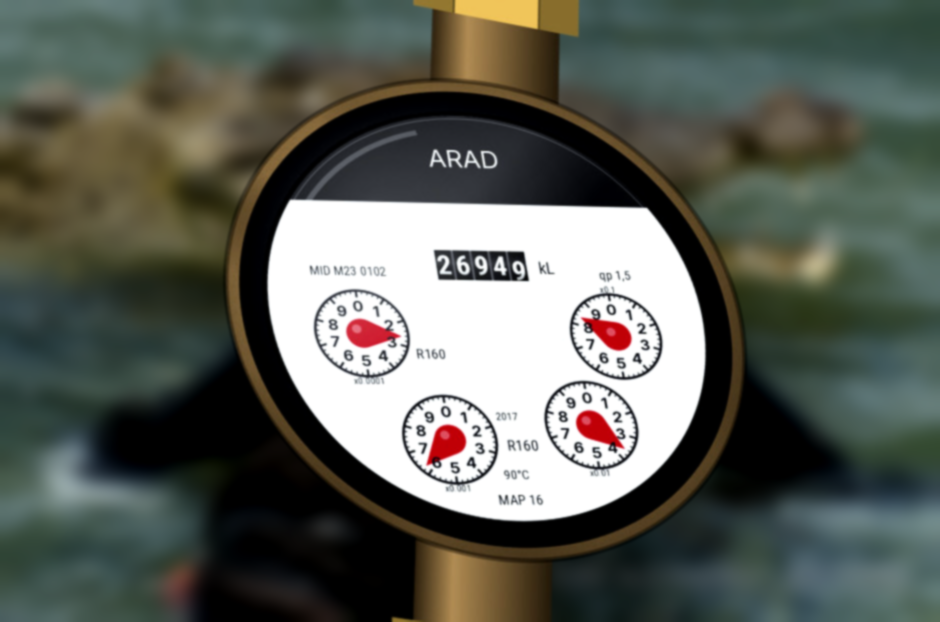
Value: 26948.8362kL
